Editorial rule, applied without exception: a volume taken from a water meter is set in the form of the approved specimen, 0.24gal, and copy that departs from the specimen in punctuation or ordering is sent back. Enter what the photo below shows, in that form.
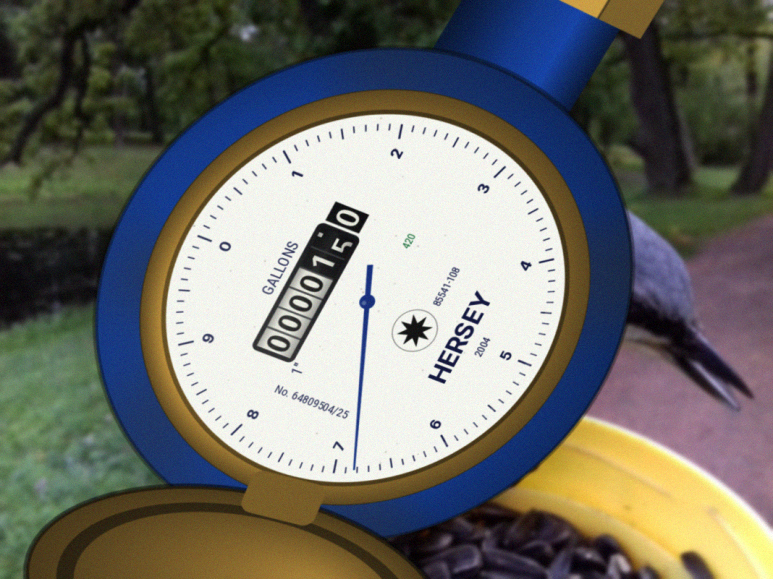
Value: 146.8gal
